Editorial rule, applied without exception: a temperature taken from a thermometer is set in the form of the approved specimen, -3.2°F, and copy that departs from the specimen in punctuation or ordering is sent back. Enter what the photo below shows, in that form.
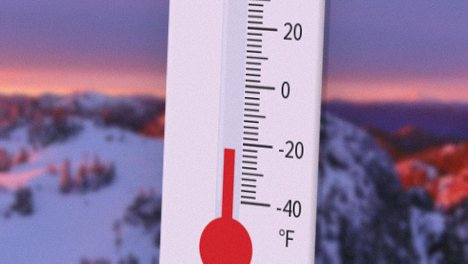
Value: -22°F
